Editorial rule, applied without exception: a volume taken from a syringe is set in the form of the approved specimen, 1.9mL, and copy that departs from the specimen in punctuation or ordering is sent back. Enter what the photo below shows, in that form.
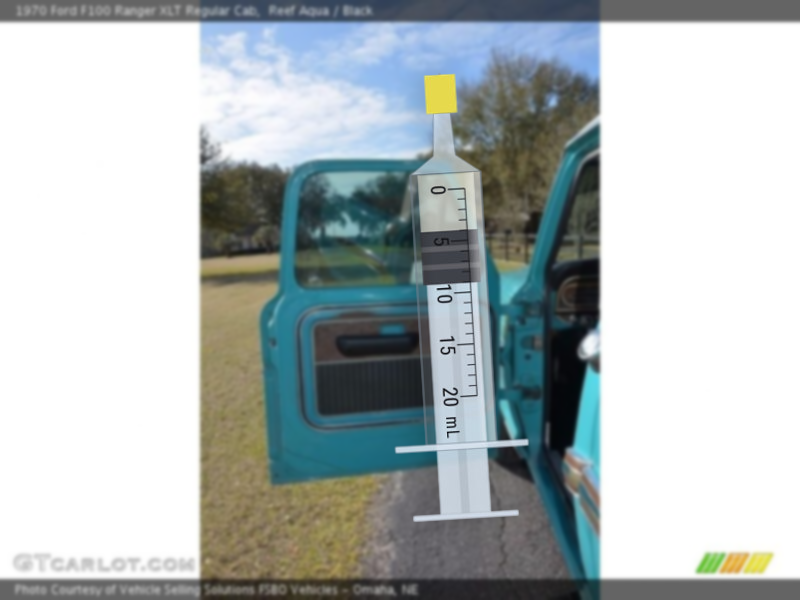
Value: 4mL
